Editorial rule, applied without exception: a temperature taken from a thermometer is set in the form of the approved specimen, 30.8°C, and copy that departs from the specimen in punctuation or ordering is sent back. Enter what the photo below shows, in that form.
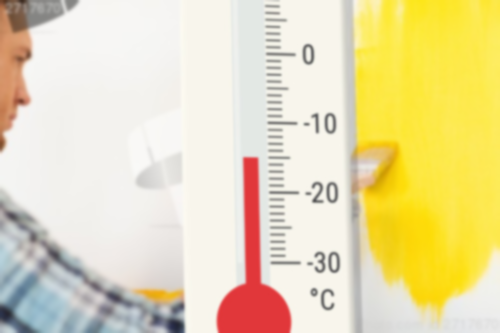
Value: -15°C
